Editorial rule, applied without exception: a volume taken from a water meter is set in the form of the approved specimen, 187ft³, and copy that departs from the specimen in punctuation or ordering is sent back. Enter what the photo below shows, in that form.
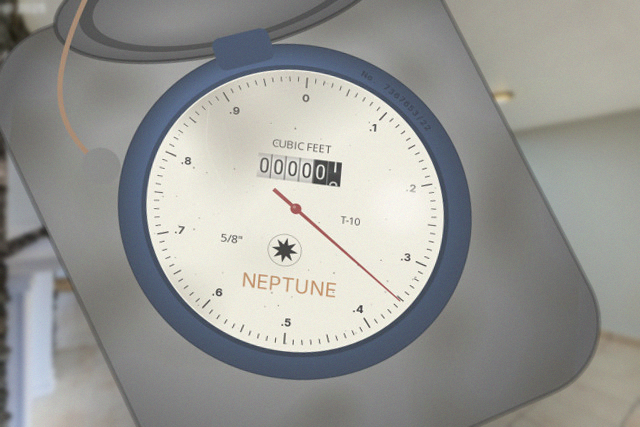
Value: 1.35ft³
